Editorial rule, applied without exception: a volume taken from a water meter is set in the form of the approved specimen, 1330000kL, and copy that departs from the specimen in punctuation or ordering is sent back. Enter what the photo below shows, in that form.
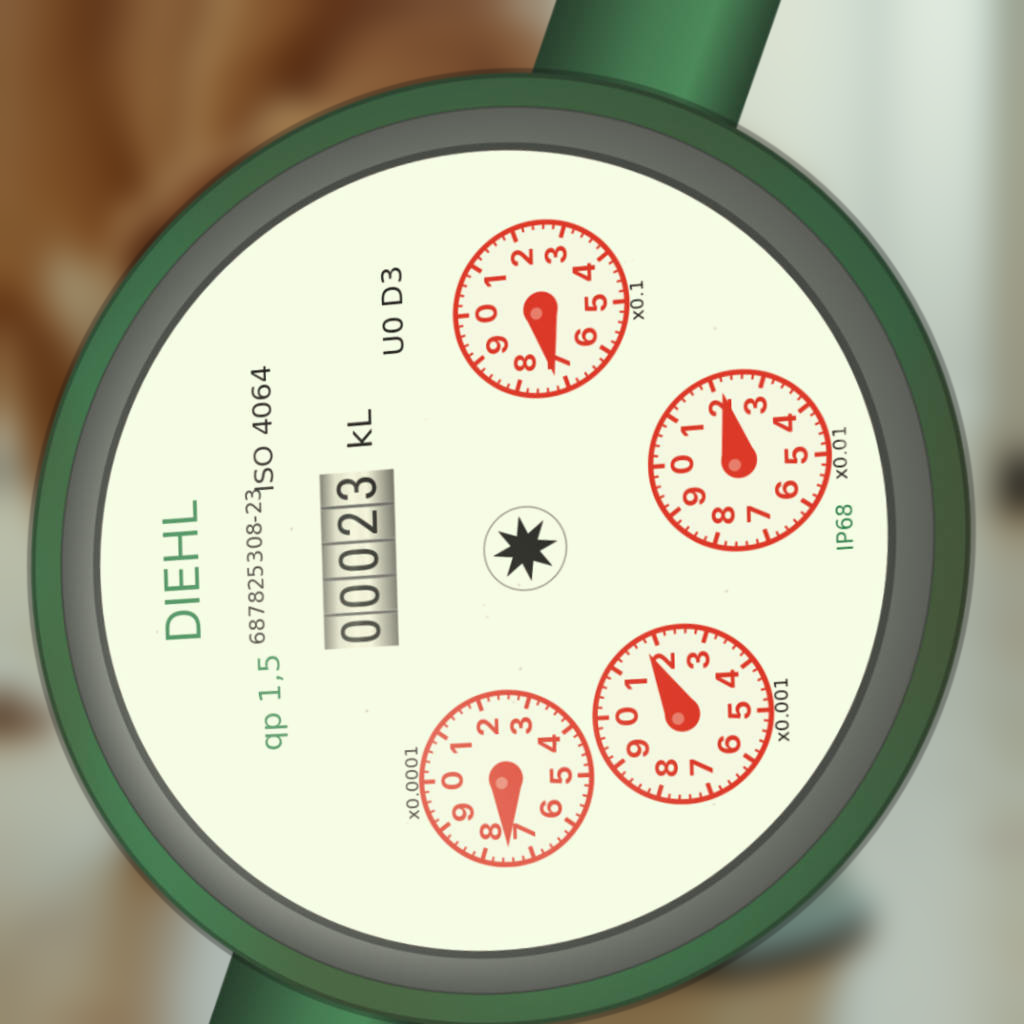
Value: 23.7217kL
